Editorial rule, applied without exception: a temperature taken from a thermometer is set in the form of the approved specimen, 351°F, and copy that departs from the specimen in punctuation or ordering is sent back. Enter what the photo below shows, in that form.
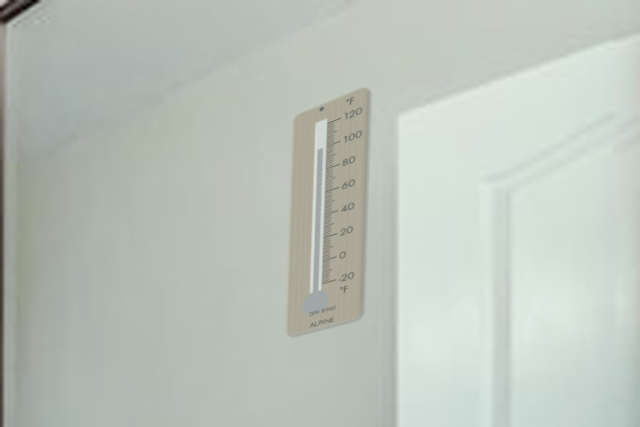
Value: 100°F
